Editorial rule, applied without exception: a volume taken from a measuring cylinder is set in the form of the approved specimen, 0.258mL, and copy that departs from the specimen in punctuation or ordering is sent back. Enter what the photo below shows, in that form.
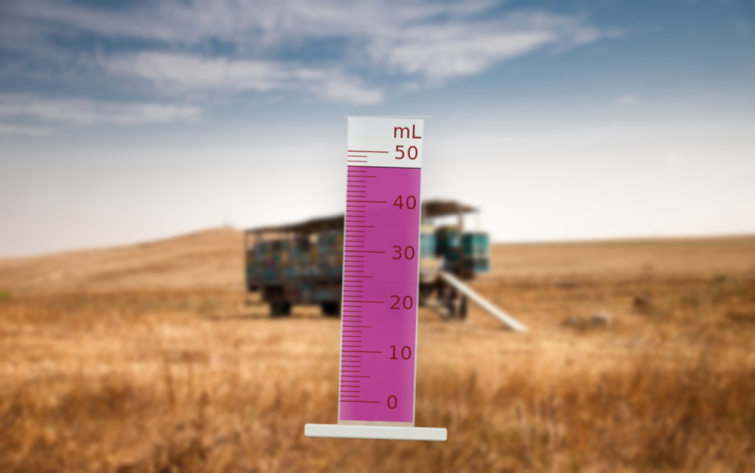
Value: 47mL
